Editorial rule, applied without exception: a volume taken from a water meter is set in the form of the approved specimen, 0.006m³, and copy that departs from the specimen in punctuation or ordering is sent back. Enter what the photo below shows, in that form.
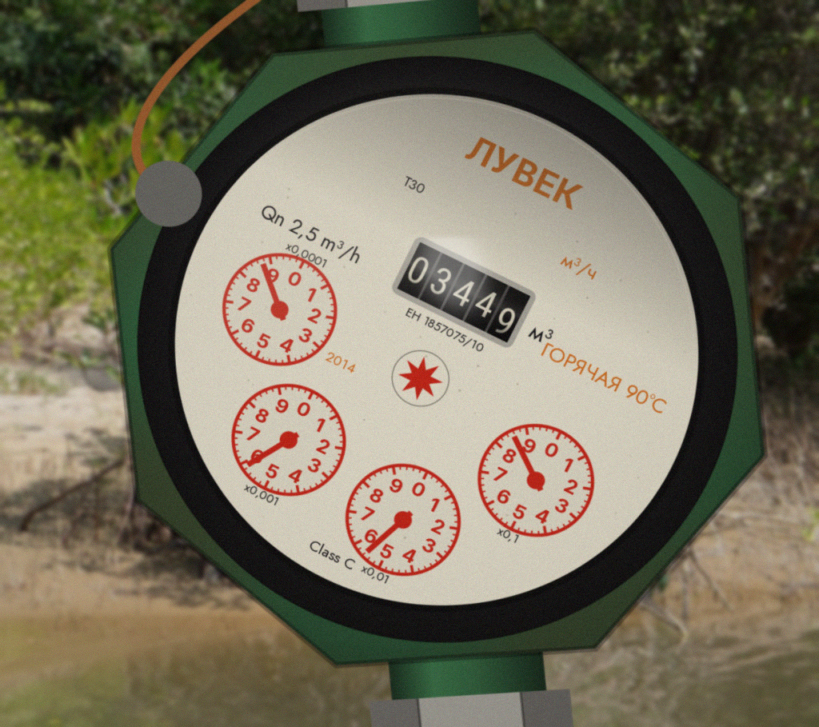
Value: 3448.8558m³
